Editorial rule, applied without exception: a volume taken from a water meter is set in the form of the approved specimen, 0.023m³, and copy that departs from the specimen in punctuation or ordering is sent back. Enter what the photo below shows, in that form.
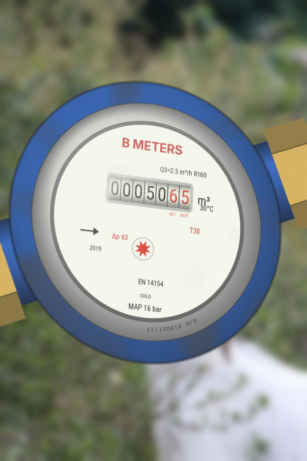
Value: 50.65m³
